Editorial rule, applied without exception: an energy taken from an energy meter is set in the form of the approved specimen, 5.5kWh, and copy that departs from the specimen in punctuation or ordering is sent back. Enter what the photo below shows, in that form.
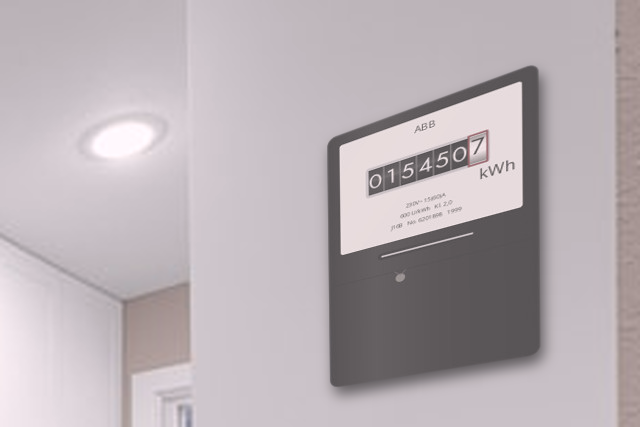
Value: 15450.7kWh
